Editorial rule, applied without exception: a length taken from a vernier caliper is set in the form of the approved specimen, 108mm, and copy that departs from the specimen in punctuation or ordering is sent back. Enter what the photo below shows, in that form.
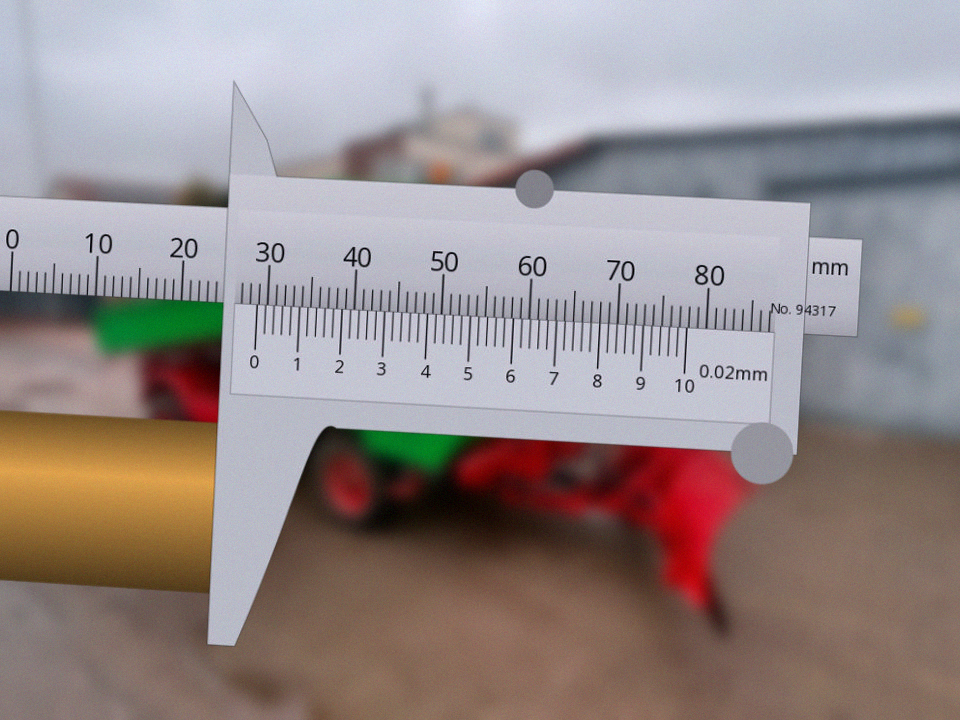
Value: 28.8mm
